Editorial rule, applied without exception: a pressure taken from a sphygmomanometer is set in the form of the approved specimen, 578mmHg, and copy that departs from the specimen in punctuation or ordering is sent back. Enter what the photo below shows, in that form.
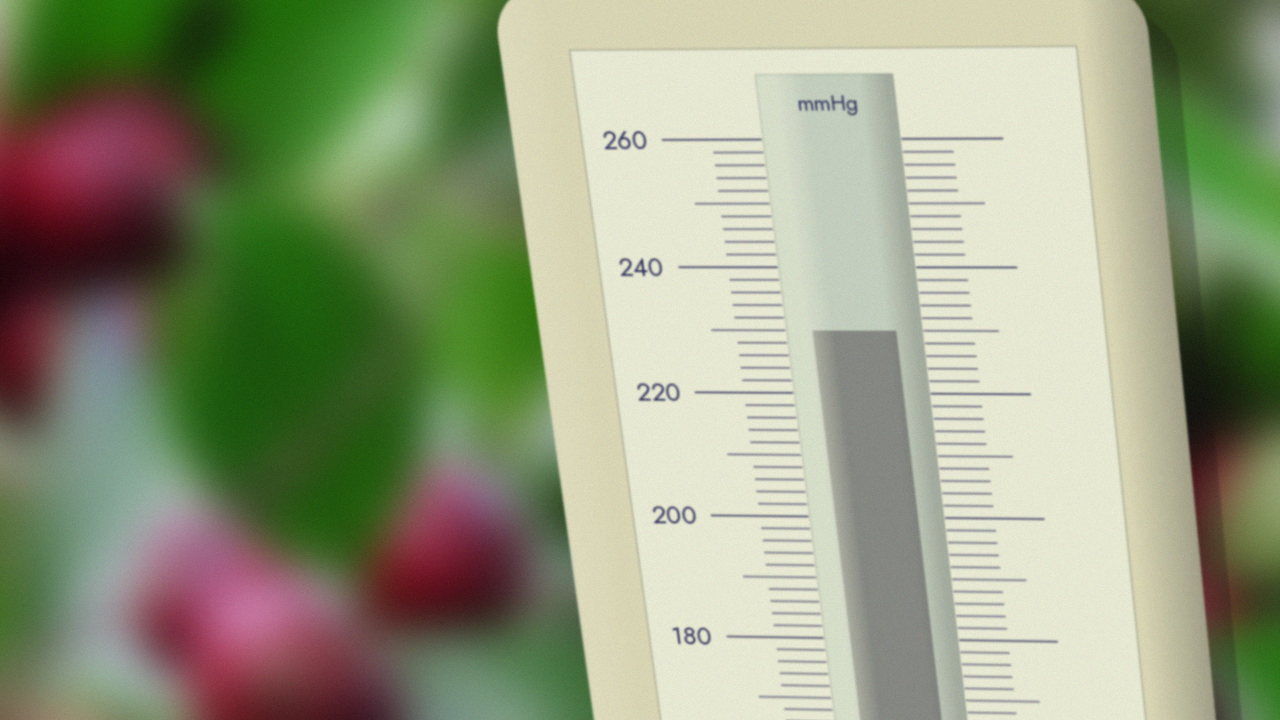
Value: 230mmHg
